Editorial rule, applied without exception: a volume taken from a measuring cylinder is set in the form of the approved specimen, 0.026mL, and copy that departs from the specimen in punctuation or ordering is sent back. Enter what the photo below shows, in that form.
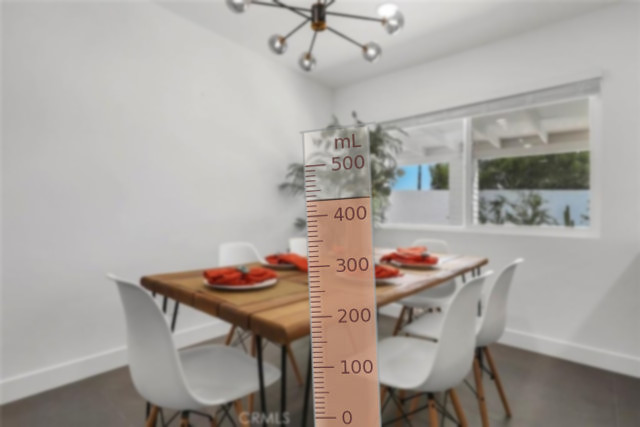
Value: 430mL
